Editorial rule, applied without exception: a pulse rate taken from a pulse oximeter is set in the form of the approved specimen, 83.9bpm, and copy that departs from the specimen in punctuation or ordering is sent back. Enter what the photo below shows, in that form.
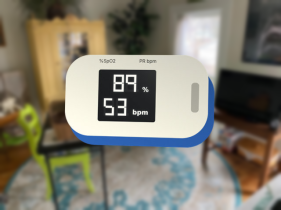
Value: 53bpm
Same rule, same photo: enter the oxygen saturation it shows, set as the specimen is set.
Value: 89%
